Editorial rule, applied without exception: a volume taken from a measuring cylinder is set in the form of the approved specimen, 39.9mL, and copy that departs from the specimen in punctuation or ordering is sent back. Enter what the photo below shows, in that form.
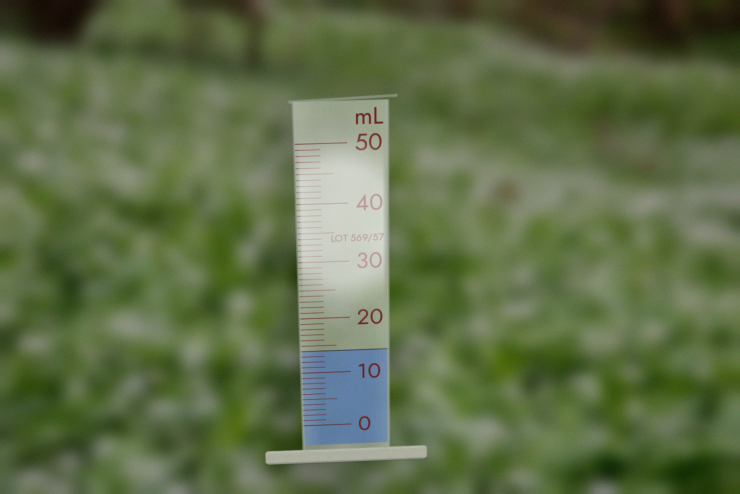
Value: 14mL
